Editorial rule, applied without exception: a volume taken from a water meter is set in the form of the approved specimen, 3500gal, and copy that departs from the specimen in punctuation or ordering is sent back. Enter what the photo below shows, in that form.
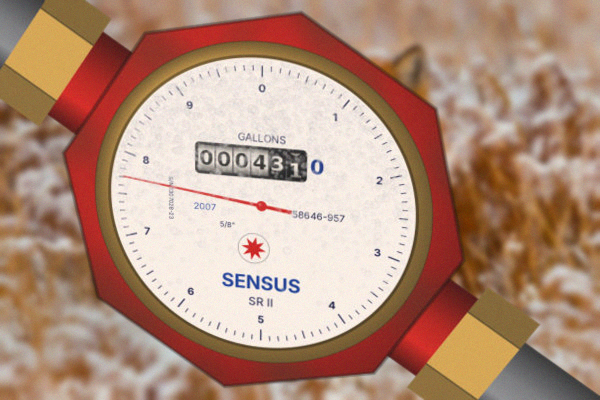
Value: 4307.7gal
